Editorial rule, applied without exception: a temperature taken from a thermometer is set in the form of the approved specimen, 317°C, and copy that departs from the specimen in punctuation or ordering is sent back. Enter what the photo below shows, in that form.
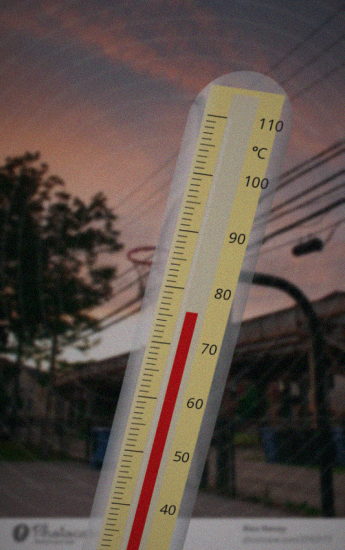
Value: 76°C
